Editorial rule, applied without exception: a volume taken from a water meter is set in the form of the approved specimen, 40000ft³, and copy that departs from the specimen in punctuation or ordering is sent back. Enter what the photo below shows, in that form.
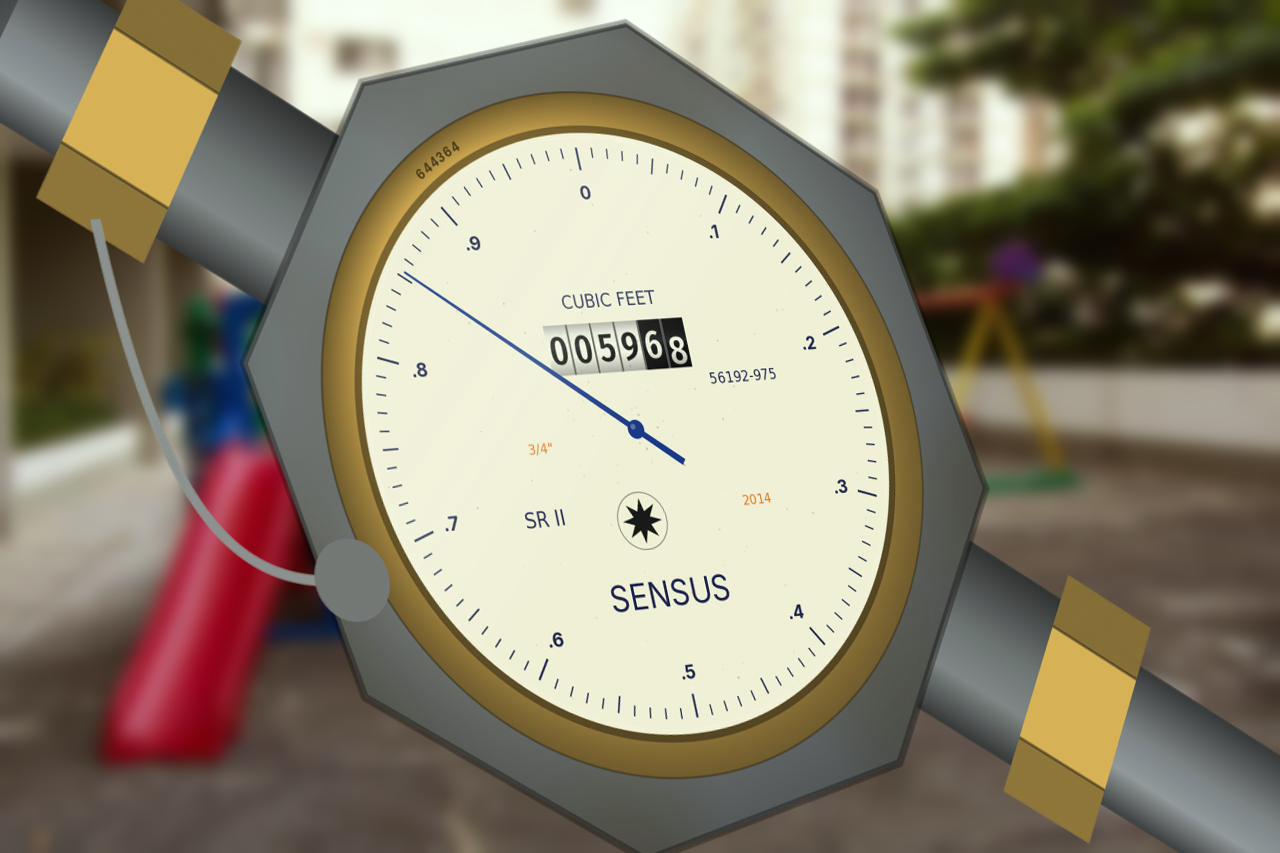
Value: 5967.85ft³
